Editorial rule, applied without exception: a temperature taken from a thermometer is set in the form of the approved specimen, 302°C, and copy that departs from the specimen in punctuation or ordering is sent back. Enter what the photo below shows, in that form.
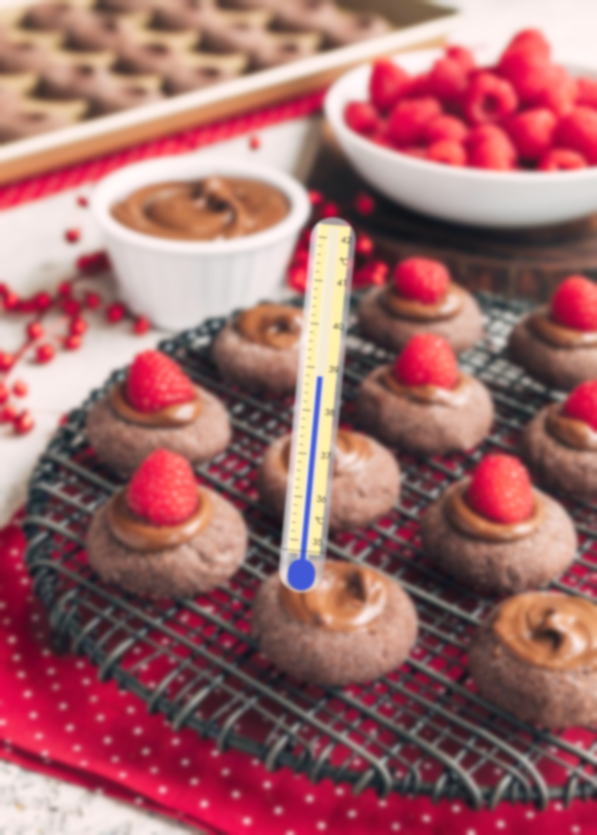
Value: 38.8°C
